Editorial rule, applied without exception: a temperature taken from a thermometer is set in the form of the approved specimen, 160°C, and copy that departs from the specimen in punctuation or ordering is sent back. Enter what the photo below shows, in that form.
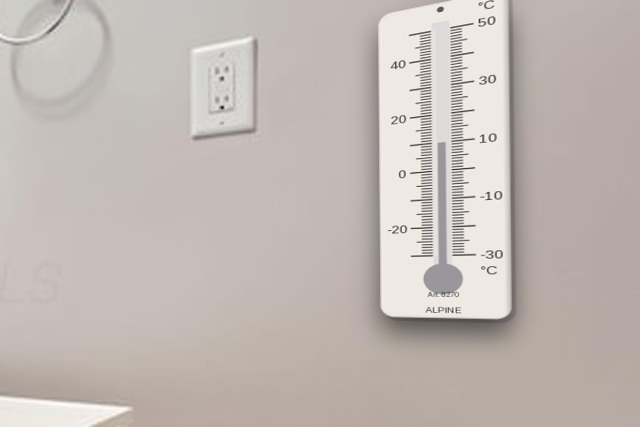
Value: 10°C
